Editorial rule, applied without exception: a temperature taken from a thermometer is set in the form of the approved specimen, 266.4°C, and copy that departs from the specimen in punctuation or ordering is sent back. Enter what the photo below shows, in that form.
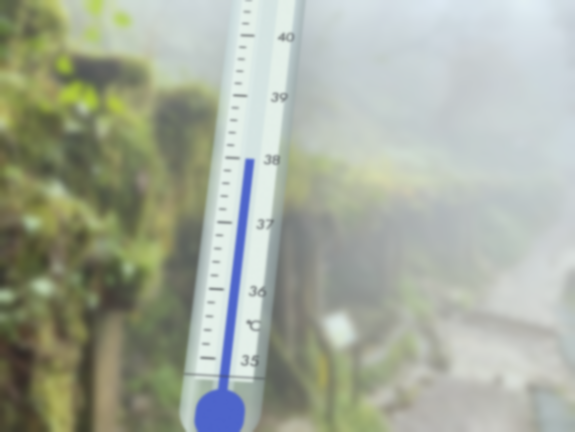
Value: 38°C
